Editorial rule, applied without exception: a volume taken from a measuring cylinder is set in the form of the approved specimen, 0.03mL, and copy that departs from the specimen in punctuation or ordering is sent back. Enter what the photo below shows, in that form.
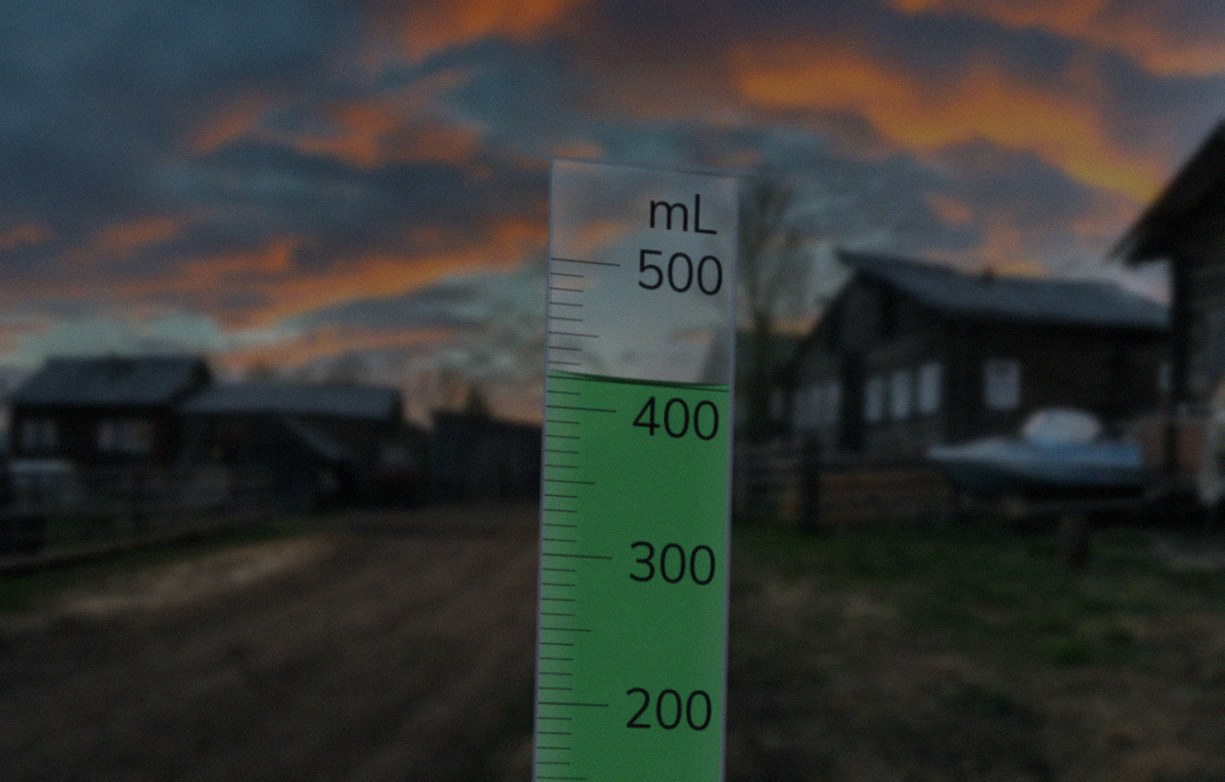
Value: 420mL
